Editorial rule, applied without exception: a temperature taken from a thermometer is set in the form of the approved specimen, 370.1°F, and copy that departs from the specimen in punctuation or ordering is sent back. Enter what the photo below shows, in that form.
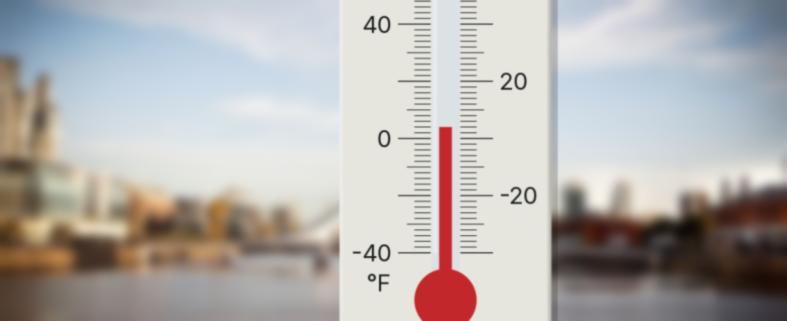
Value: 4°F
